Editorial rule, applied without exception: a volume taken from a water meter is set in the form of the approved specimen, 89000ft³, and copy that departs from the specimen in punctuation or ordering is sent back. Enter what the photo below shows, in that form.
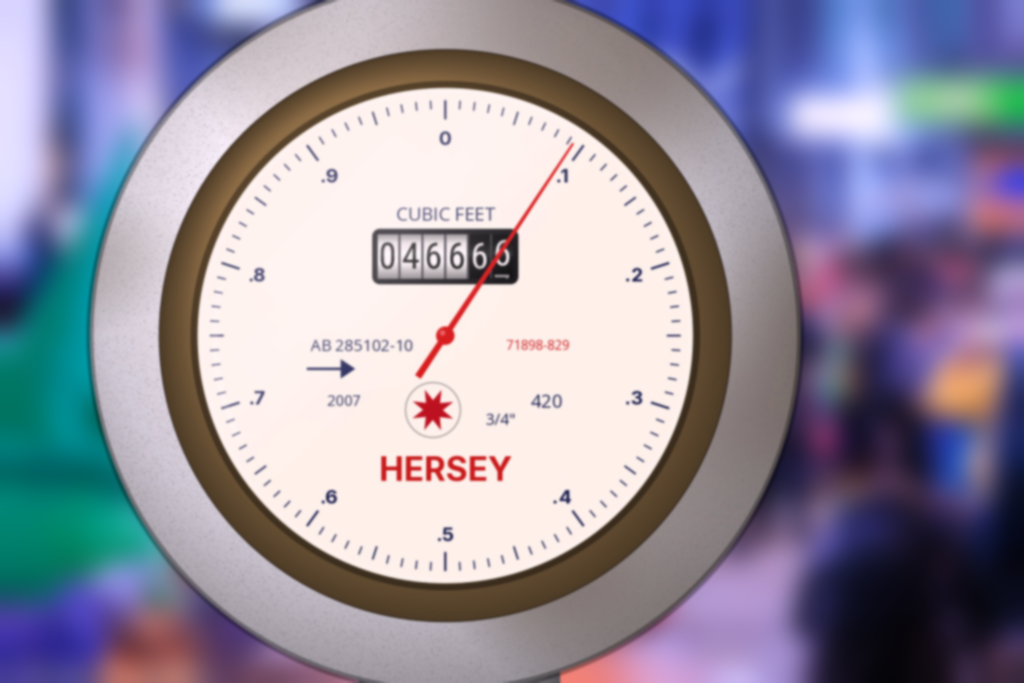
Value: 46666.09ft³
